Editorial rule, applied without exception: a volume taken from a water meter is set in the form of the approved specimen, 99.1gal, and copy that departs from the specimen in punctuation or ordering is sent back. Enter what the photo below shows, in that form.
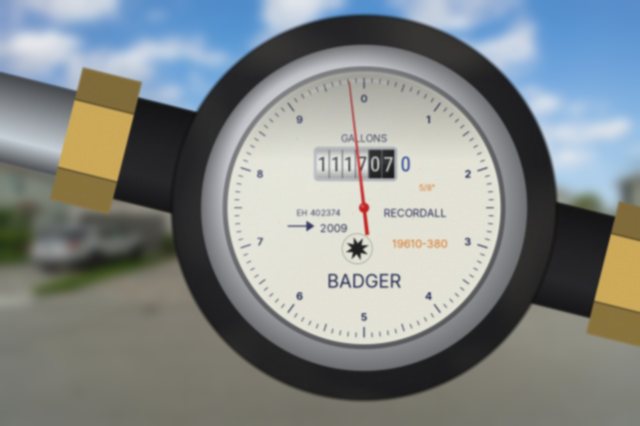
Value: 1117069.8gal
